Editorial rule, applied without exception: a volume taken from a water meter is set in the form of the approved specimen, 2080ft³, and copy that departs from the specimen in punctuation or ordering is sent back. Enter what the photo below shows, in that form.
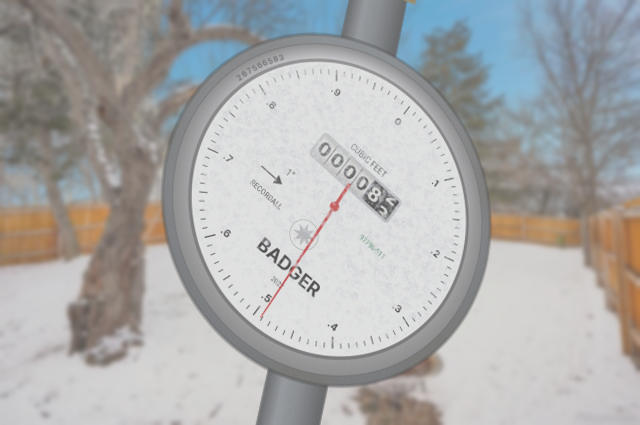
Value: 82.49ft³
